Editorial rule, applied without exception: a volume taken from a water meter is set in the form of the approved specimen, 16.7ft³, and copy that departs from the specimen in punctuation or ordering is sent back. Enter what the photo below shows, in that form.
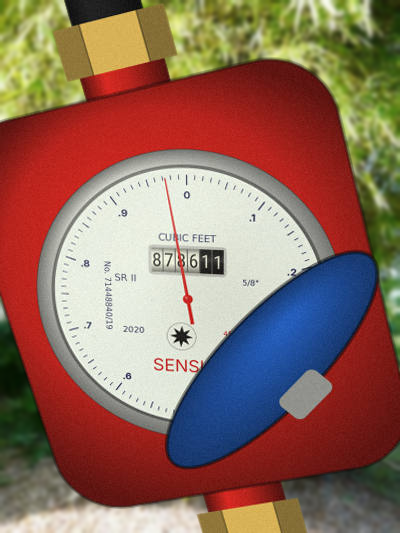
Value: 878610.97ft³
